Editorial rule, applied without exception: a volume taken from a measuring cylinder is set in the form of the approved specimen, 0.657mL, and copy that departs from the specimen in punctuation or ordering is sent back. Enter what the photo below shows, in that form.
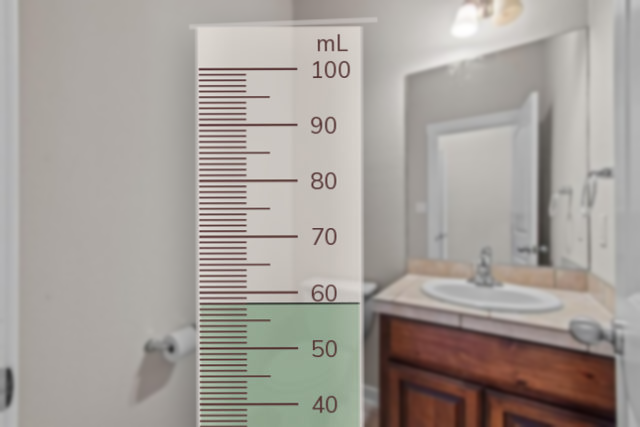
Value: 58mL
